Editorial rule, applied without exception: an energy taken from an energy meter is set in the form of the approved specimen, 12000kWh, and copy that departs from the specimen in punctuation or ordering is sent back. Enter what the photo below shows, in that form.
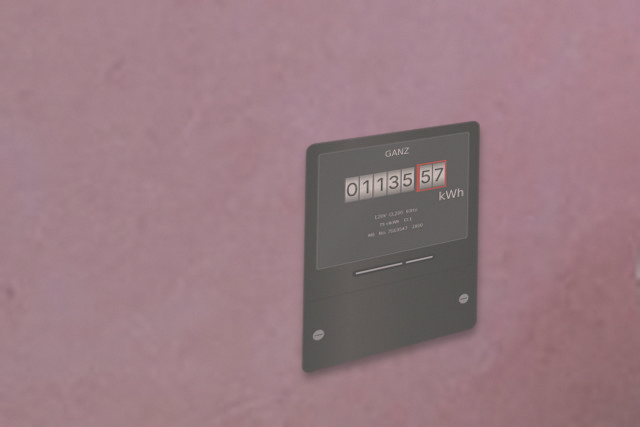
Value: 1135.57kWh
